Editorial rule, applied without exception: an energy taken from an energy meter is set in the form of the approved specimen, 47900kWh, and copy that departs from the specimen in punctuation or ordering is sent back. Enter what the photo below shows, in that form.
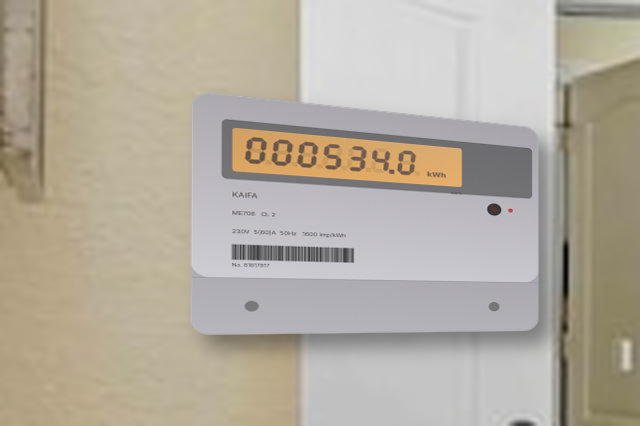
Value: 534.0kWh
